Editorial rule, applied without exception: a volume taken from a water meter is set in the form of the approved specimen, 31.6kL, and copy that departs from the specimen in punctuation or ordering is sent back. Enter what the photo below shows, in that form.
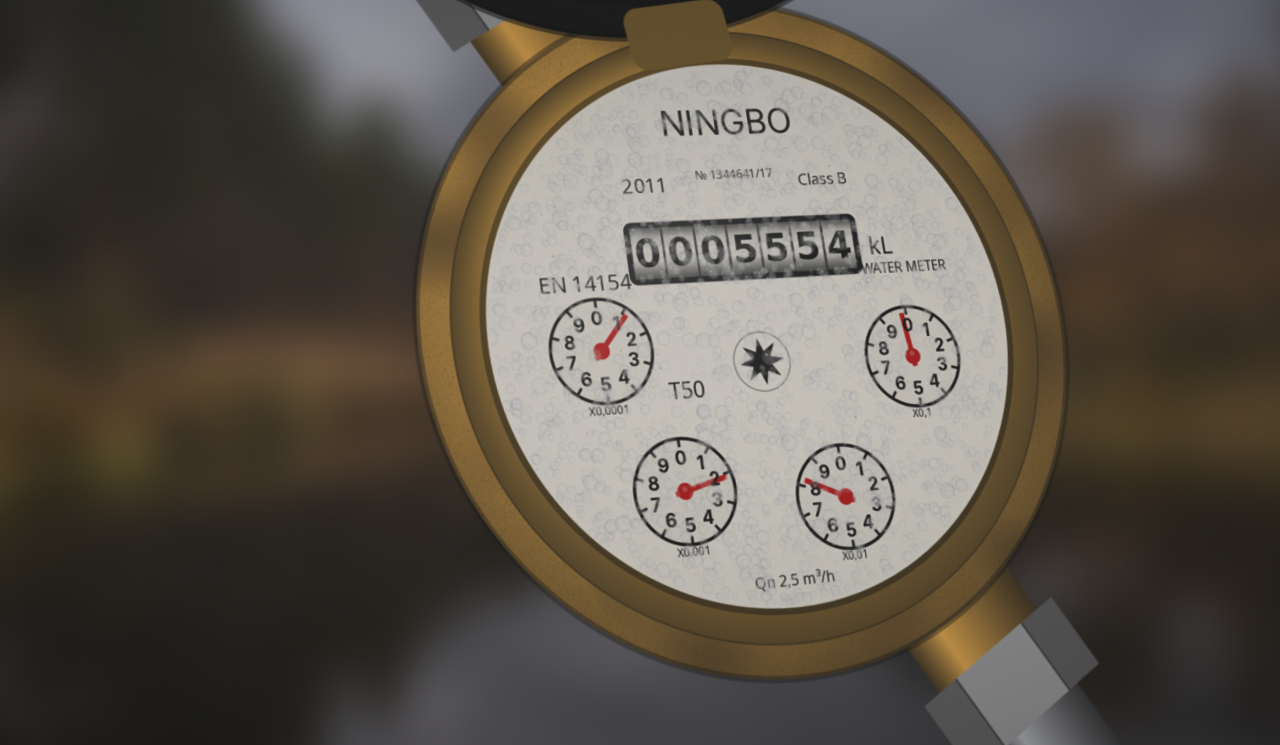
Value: 5553.9821kL
